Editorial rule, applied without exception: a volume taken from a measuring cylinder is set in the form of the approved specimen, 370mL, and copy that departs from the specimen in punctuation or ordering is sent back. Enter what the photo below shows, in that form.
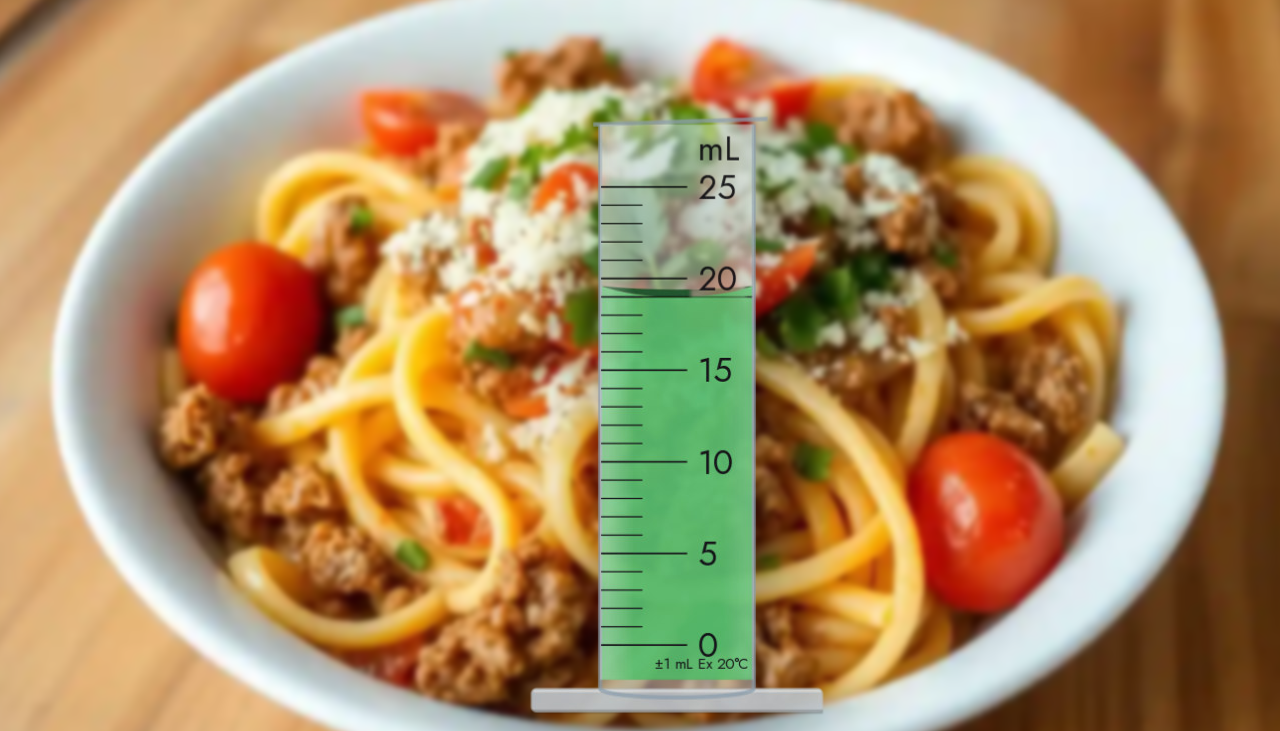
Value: 19mL
